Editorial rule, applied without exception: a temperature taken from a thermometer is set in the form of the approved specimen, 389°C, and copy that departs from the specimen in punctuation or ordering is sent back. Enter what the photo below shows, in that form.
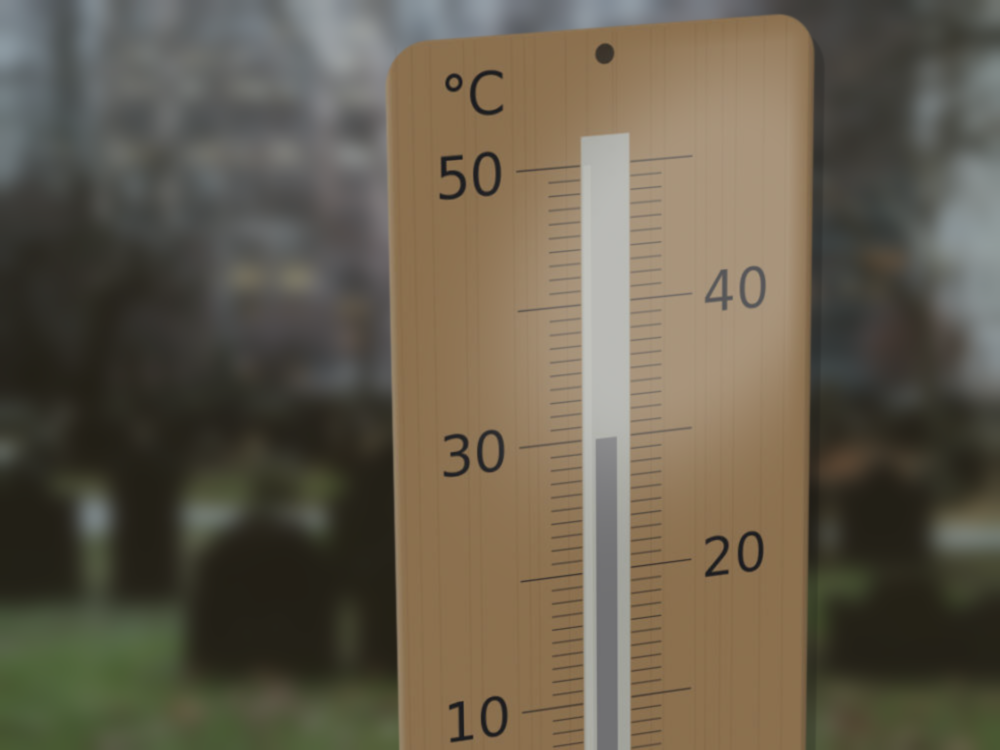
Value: 30°C
